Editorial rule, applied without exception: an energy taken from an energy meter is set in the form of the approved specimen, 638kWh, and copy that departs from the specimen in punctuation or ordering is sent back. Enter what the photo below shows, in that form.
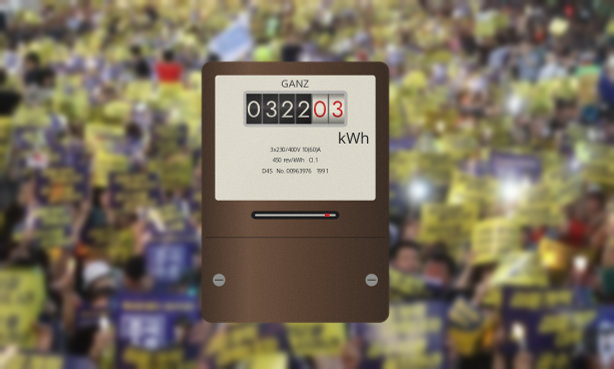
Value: 322.03kWh
